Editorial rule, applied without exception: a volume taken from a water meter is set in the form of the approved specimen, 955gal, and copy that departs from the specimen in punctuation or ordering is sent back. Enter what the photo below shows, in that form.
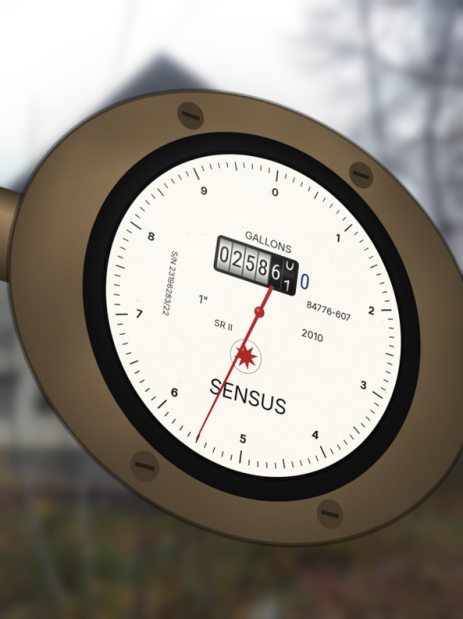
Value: 258605.5gal
